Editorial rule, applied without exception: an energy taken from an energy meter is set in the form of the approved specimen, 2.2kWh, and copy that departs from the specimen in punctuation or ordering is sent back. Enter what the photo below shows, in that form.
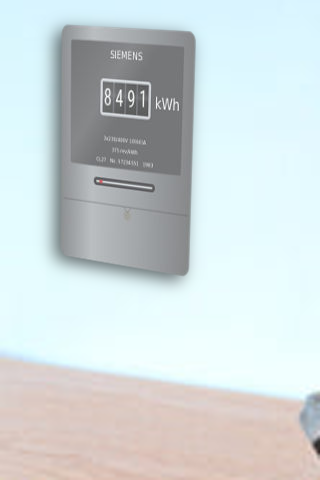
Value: 8491kWh
